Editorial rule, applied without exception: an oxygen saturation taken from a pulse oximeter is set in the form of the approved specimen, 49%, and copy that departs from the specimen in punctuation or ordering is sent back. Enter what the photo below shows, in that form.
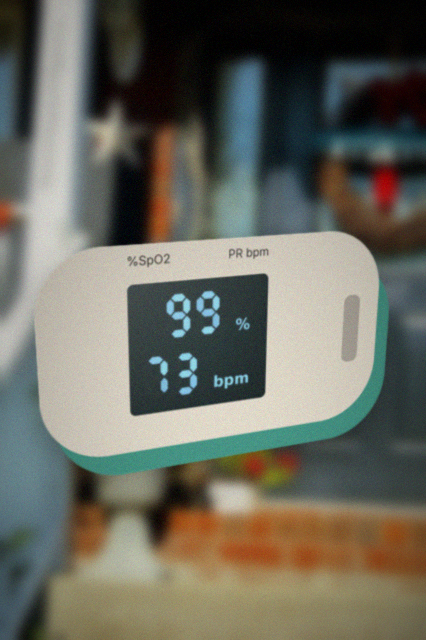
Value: 99%
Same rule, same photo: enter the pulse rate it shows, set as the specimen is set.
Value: 73bpm
